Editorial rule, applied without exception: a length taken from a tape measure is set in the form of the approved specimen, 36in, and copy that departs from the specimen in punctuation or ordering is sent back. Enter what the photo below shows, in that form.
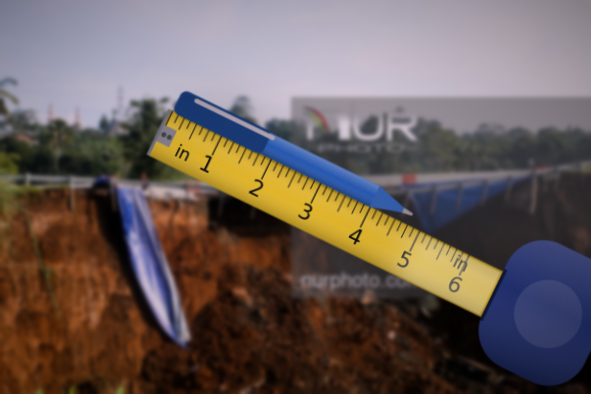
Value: 4.75in
